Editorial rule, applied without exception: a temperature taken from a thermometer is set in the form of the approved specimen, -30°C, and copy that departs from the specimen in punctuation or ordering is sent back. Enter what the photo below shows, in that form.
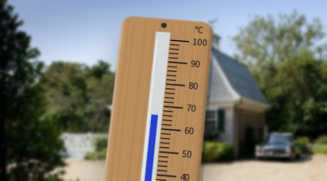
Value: 66°C
